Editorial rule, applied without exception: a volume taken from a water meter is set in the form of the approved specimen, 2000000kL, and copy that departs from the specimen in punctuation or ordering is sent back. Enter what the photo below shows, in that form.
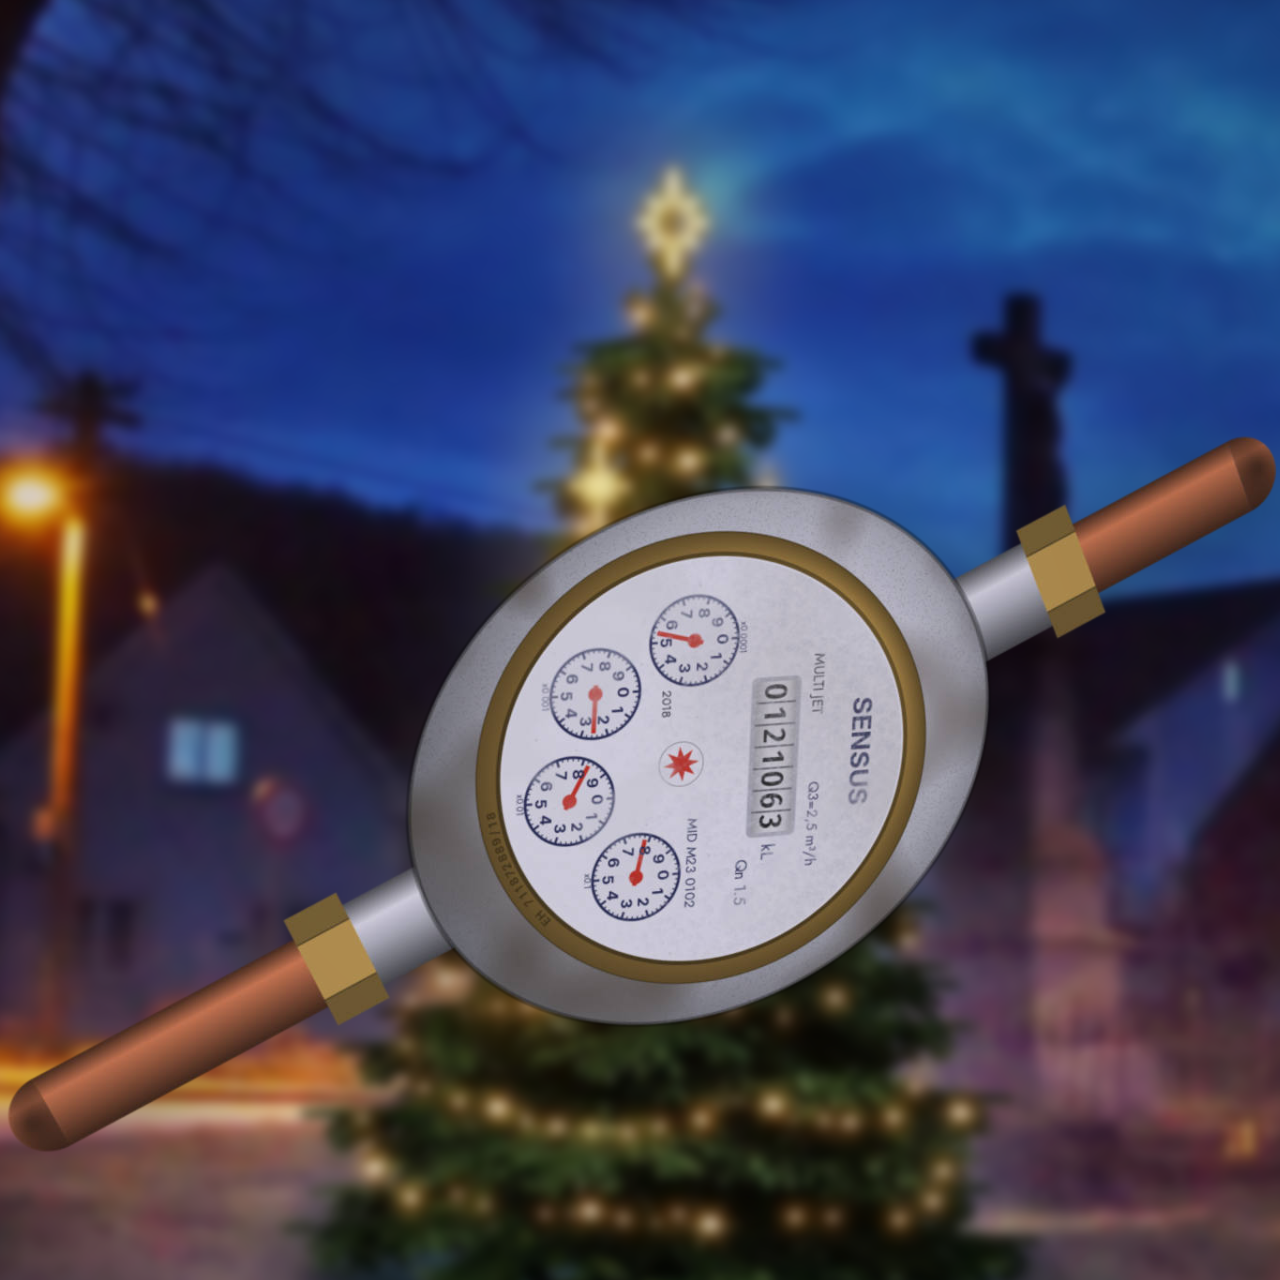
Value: 121063.7825kL
